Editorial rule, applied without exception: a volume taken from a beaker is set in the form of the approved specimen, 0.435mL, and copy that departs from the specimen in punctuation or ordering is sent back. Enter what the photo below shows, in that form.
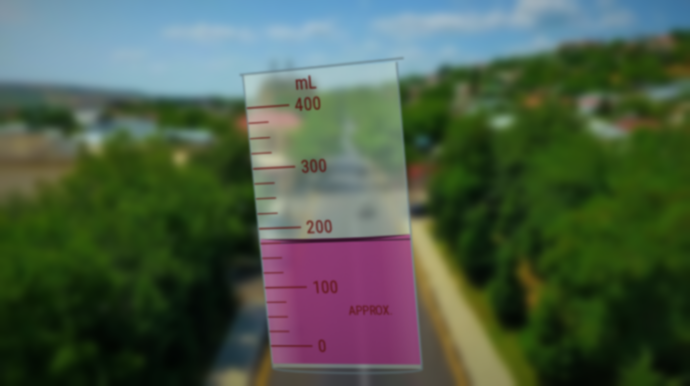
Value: 175mL
